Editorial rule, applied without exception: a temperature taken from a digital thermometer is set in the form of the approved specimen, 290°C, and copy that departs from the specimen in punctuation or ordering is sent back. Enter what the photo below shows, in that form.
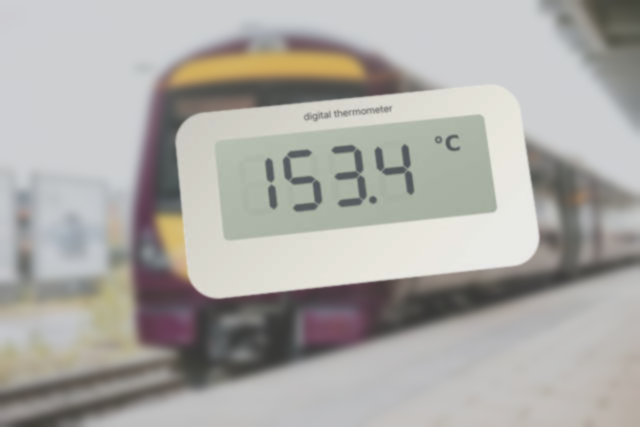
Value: 153.4°C
